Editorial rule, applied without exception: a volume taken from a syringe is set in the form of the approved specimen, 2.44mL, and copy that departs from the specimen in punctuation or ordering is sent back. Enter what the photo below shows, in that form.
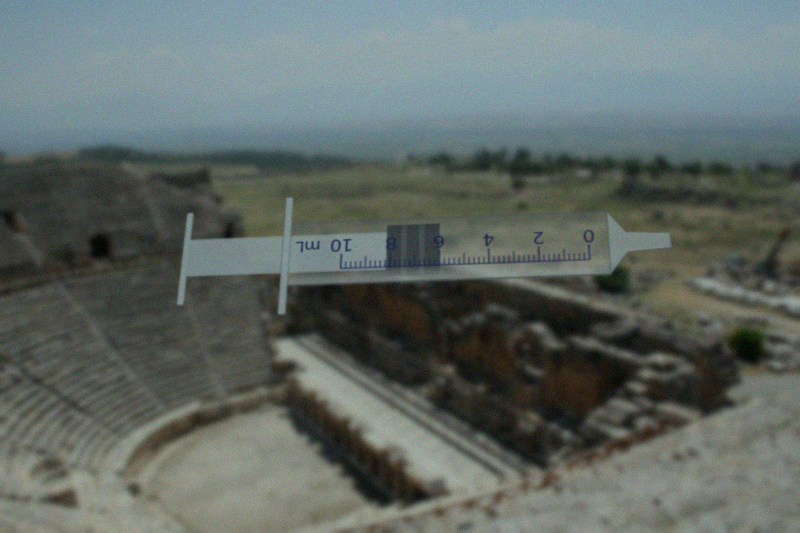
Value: 6mL
